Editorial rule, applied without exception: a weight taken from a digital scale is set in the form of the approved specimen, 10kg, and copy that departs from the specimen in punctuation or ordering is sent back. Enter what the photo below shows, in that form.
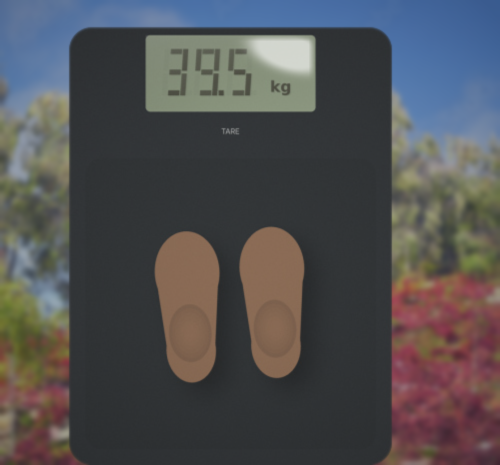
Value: 39.5kg
